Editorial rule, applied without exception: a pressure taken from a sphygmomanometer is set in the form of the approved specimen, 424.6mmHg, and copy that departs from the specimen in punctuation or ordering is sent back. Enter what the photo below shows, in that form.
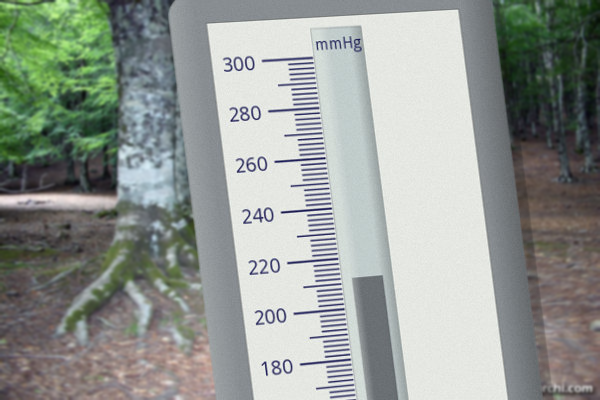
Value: 212mmHg
